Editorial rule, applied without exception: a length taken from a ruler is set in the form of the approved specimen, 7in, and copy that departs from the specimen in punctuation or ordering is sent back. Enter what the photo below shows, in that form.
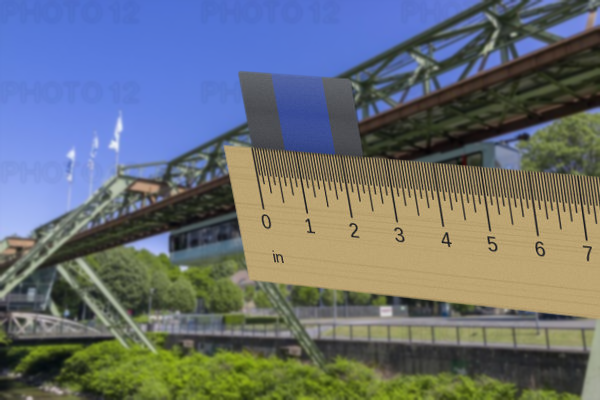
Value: 2.5in
